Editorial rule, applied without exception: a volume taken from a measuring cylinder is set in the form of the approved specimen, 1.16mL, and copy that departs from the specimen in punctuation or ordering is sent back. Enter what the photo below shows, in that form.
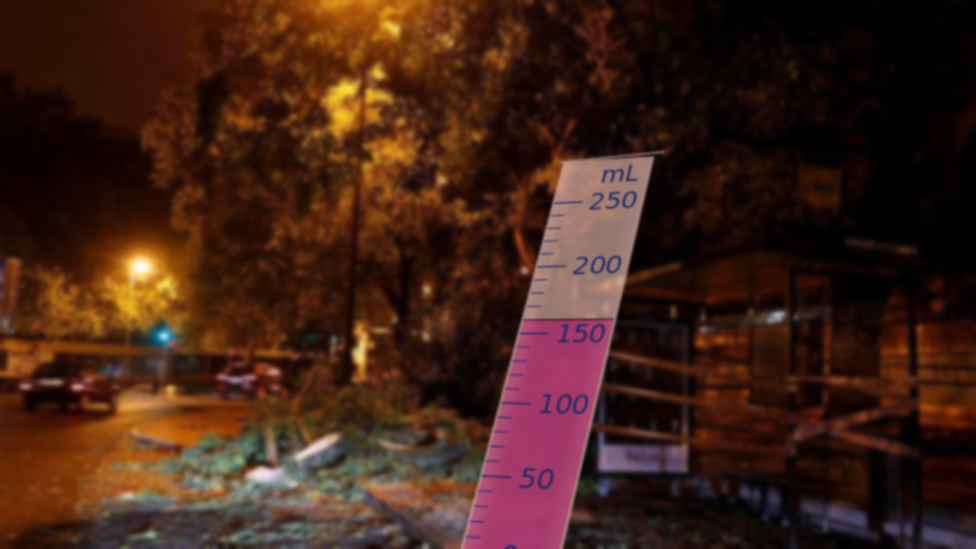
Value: 160mL
